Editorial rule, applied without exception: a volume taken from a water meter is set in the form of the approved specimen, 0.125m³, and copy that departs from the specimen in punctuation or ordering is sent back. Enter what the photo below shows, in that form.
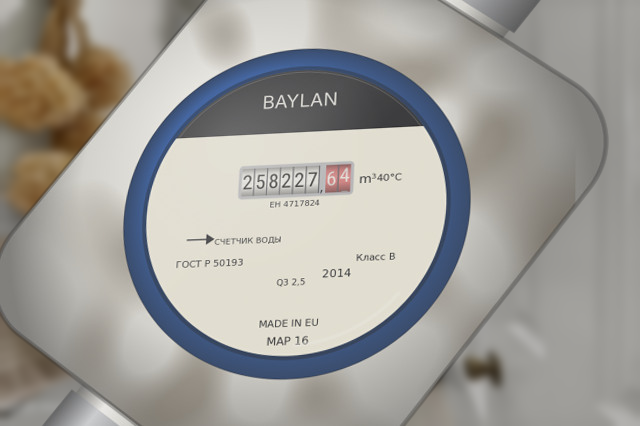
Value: 258227.64m³
